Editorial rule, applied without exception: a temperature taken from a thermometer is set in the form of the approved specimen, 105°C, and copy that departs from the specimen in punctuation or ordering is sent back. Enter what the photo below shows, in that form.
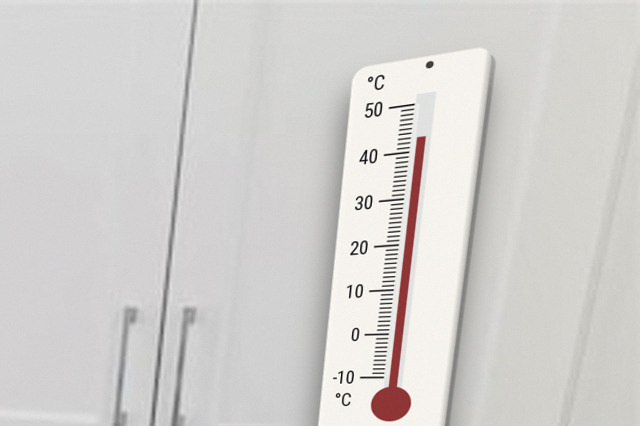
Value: 43°C
